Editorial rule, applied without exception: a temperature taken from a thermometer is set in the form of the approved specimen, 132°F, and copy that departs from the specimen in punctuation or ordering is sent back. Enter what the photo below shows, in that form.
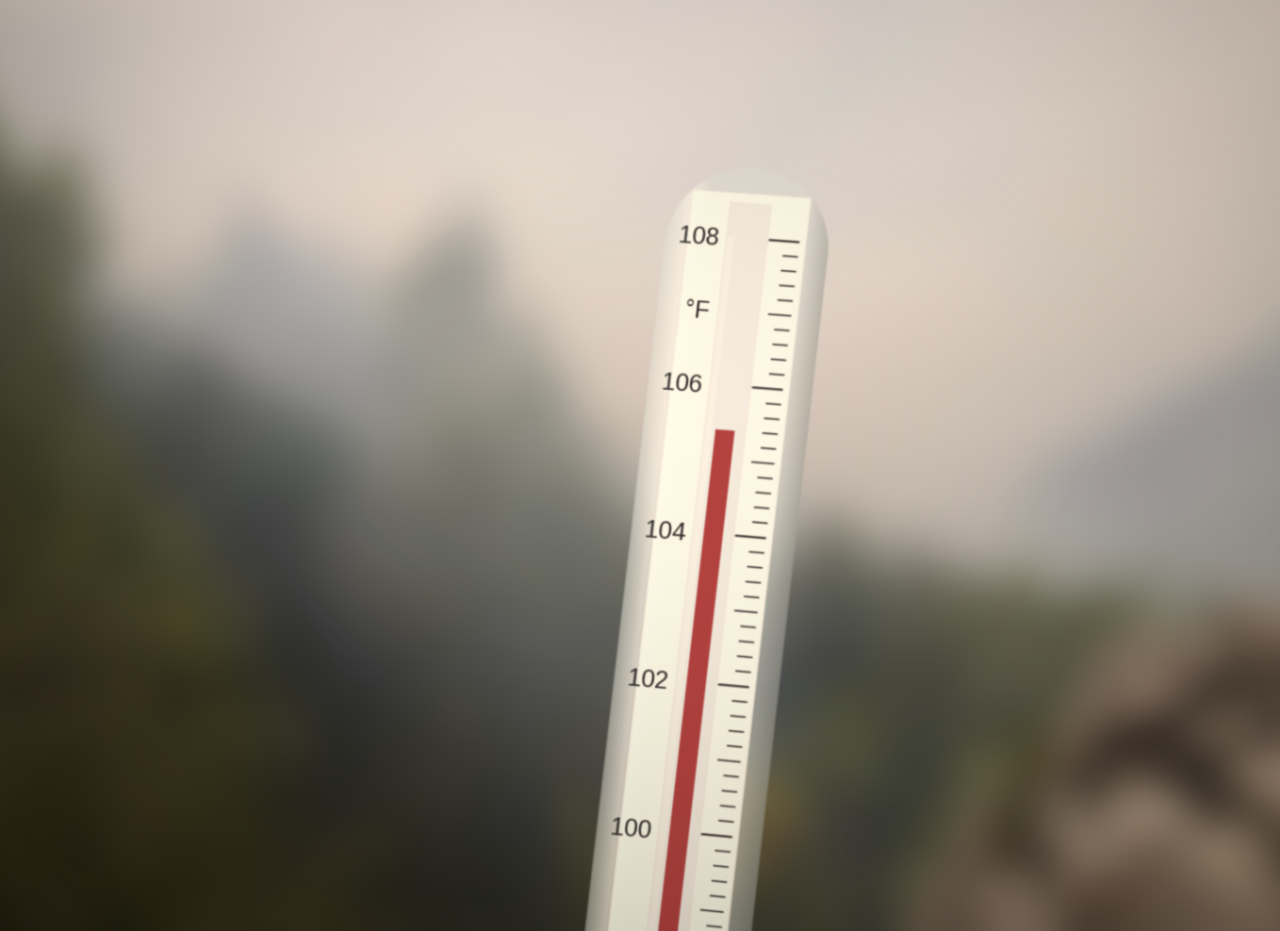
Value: 105.4°F
